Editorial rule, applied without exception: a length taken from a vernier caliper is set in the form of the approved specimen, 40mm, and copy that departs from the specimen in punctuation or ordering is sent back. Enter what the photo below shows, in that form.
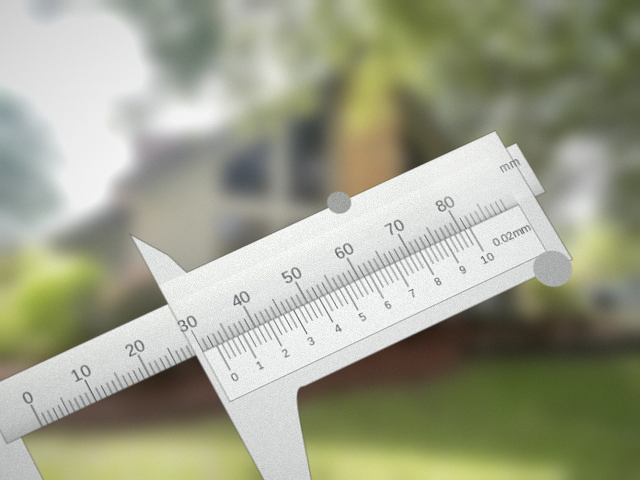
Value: 32.6mm
